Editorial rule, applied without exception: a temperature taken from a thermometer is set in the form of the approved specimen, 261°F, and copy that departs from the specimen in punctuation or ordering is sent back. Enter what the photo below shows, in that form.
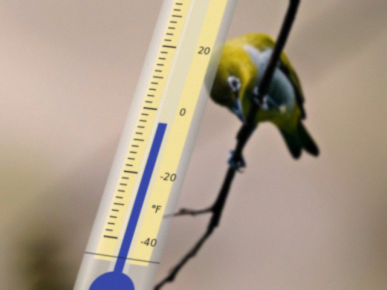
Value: -4°F
